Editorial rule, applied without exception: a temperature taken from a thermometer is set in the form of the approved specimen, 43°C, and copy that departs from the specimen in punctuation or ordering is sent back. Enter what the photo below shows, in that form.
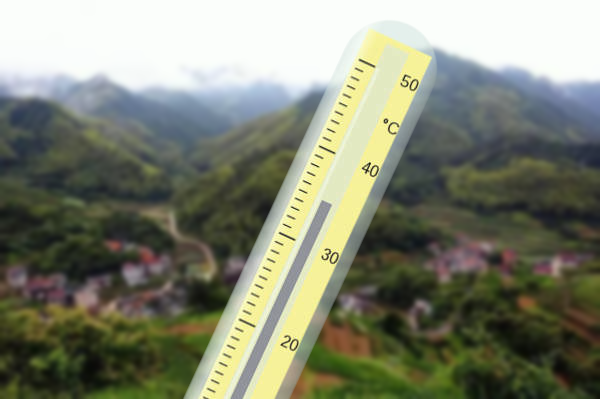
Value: 35°C
